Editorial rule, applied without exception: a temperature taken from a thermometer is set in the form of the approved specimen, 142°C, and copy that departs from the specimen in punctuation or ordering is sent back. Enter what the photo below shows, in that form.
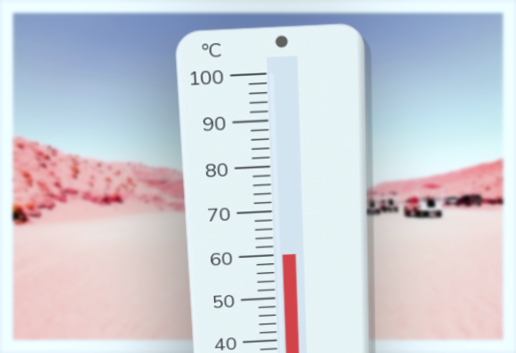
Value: 60°C
